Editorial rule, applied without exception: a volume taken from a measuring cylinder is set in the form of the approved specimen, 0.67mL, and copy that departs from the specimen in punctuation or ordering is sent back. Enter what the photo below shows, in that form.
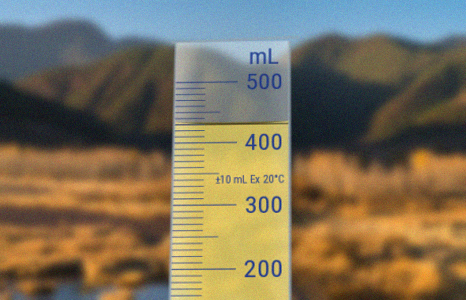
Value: 430mL
